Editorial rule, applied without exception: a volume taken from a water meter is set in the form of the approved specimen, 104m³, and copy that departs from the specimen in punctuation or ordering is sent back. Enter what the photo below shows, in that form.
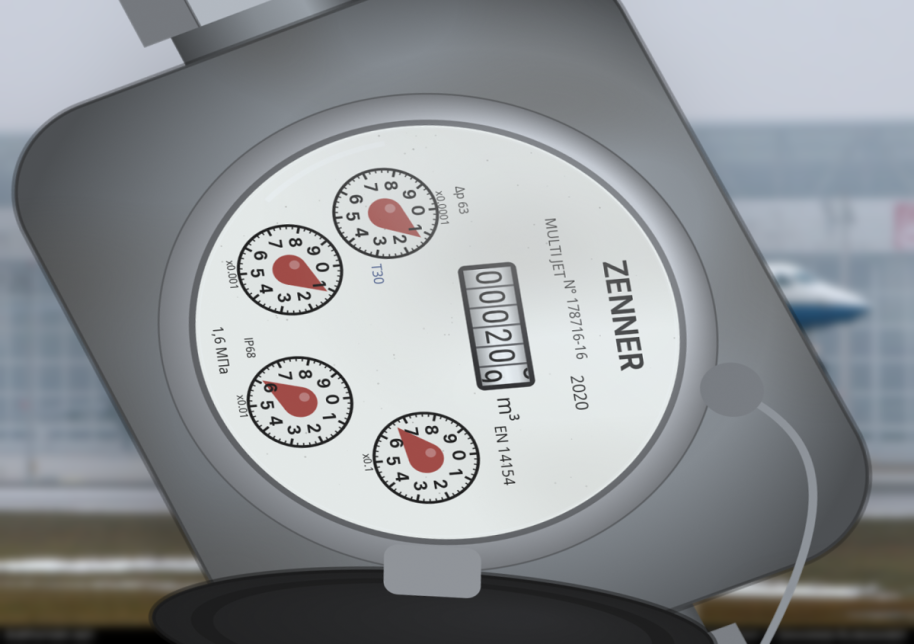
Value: 208.6611m³
